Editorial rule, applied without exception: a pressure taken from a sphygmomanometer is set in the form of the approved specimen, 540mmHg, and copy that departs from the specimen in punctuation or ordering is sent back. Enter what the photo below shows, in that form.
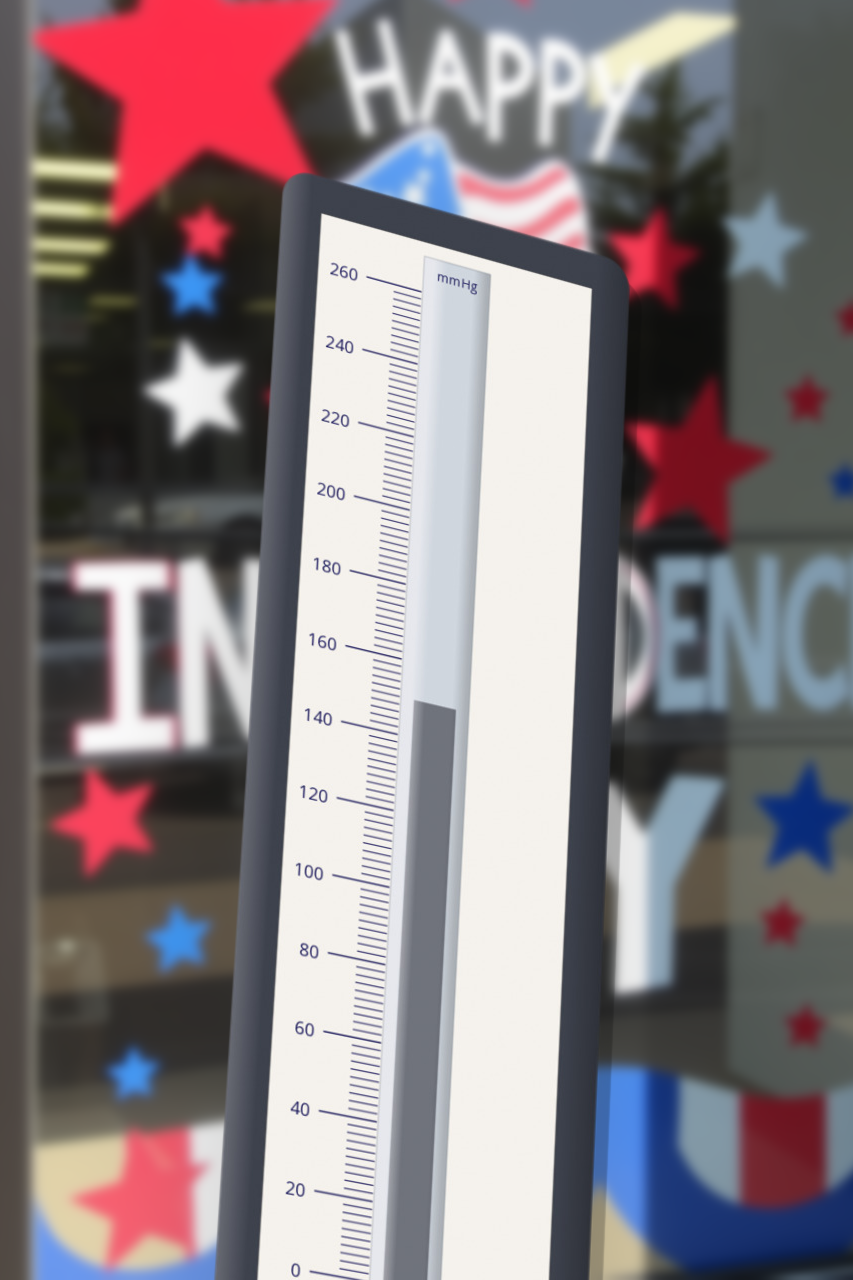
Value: 150mmHg
